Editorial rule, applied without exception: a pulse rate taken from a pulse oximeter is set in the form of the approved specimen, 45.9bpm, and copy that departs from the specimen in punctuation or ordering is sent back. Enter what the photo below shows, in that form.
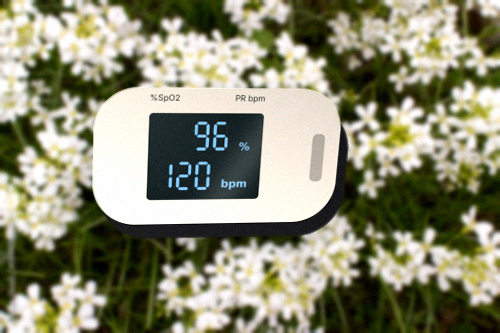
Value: 120bpm
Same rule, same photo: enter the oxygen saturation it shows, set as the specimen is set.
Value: 96%
